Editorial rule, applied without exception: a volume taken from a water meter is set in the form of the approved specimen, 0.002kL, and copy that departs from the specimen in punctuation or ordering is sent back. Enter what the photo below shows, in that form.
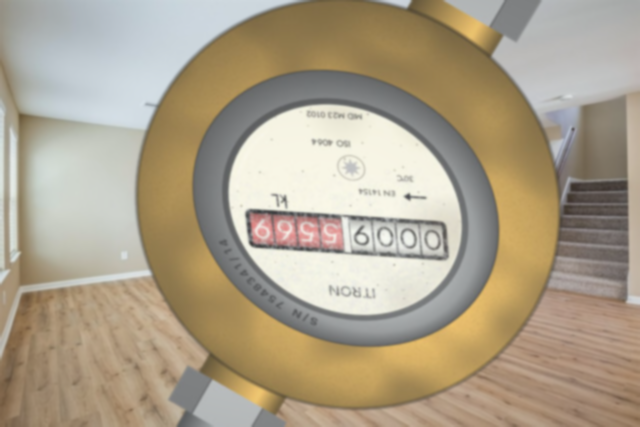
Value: 9.5569kL
